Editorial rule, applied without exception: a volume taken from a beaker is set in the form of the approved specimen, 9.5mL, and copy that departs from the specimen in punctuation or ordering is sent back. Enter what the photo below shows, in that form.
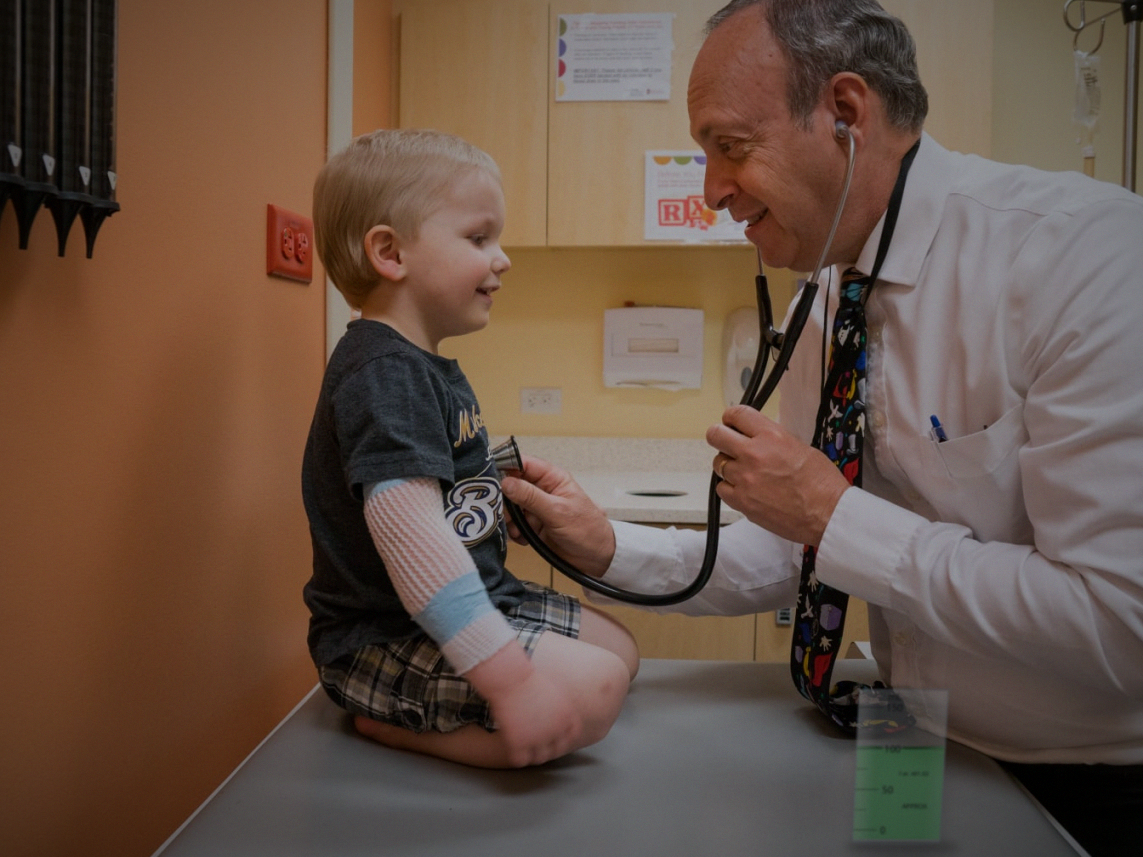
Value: 100mL
